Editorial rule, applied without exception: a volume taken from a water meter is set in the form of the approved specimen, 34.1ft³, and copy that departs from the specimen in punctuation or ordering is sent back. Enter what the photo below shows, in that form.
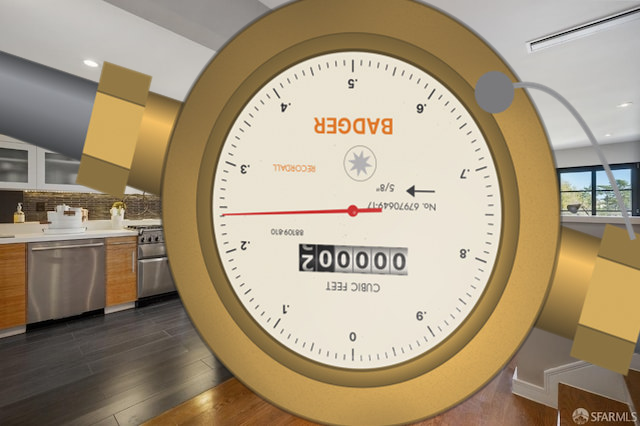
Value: 2.24ft³
